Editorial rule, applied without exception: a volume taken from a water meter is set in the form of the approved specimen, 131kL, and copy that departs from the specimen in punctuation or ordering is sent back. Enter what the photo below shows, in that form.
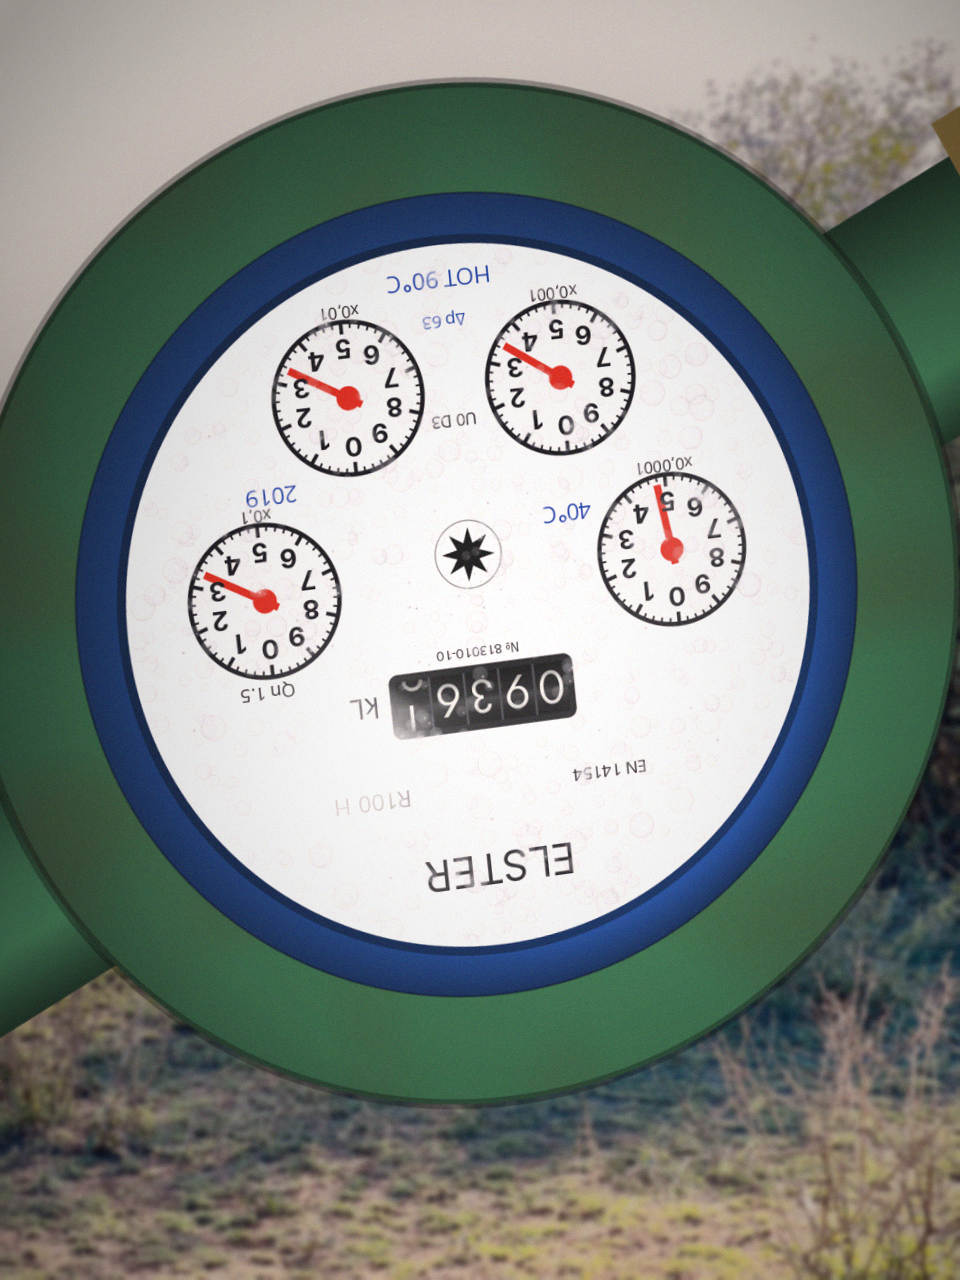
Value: 9361.3334kL
